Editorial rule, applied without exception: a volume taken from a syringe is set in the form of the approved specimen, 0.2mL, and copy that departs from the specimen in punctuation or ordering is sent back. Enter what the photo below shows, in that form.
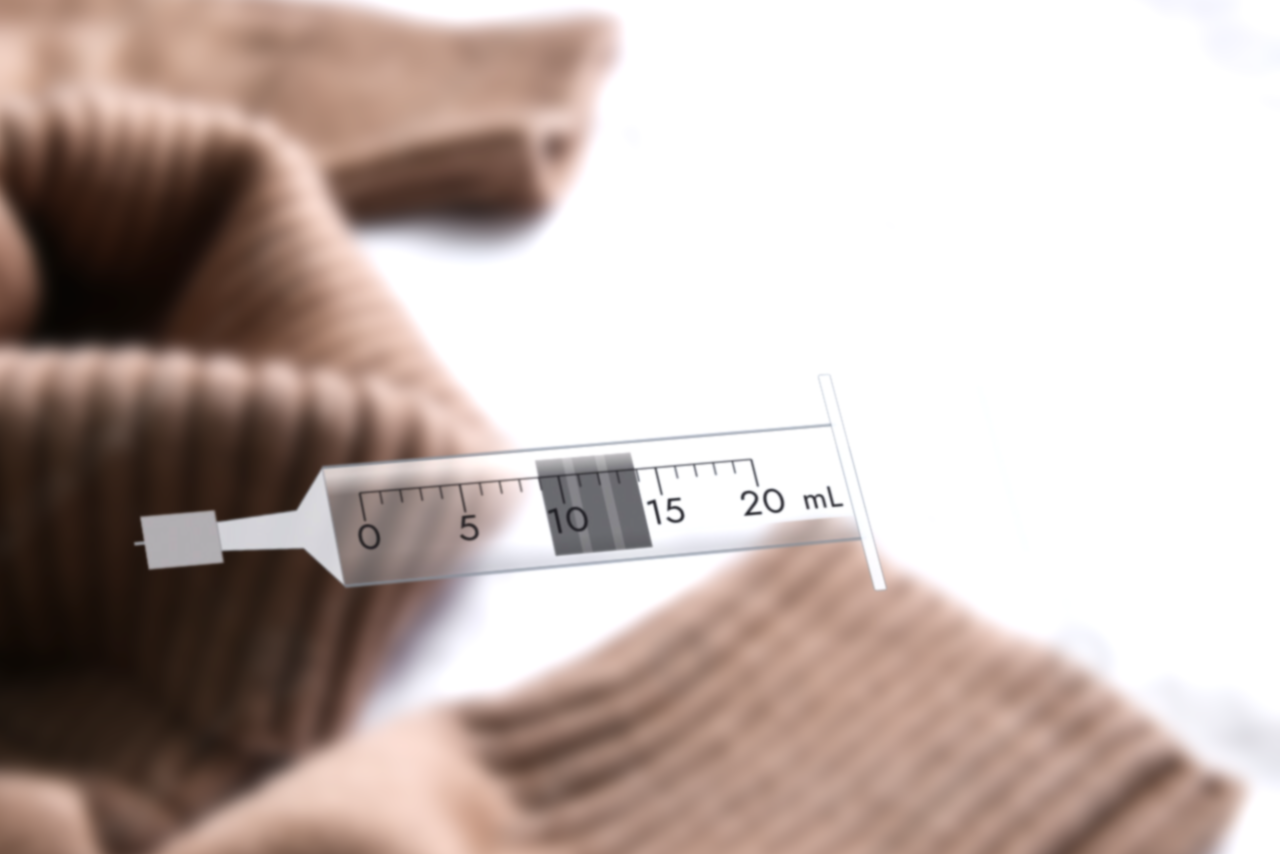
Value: 9mL
